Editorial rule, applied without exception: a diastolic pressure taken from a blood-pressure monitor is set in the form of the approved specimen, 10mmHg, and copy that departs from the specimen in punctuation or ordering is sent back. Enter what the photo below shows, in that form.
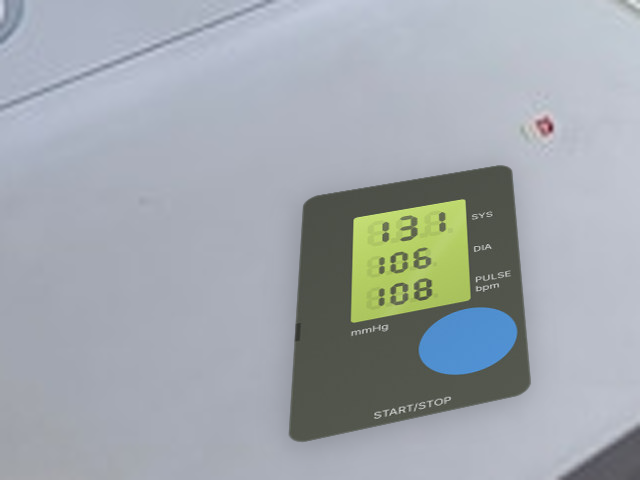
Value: 106mmHg
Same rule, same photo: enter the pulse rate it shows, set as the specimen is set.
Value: 108bpm
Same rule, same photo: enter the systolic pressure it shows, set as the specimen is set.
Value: 131mmHg
